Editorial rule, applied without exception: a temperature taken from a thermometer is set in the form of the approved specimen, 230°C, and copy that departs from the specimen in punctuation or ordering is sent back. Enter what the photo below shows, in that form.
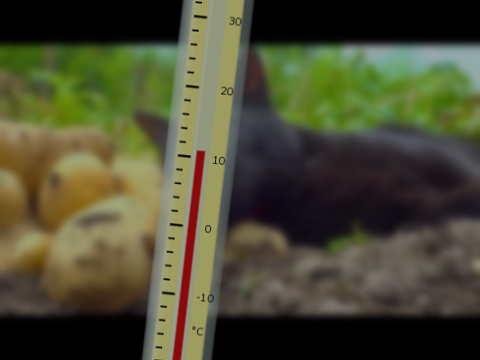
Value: 11°C
